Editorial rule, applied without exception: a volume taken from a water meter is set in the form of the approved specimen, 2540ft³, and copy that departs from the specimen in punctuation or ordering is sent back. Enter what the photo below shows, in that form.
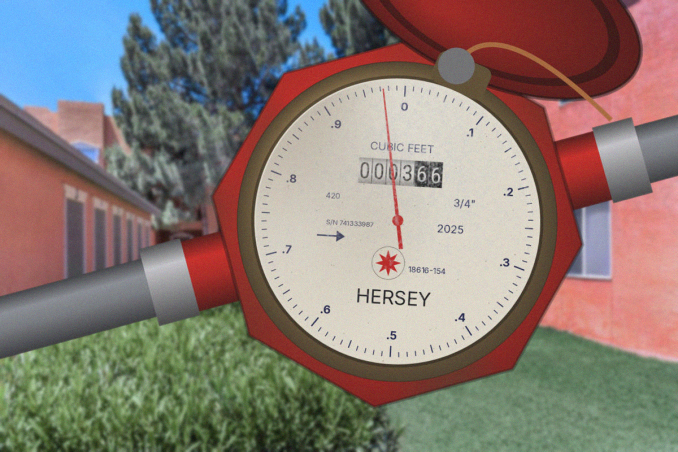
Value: 365.97ft³
